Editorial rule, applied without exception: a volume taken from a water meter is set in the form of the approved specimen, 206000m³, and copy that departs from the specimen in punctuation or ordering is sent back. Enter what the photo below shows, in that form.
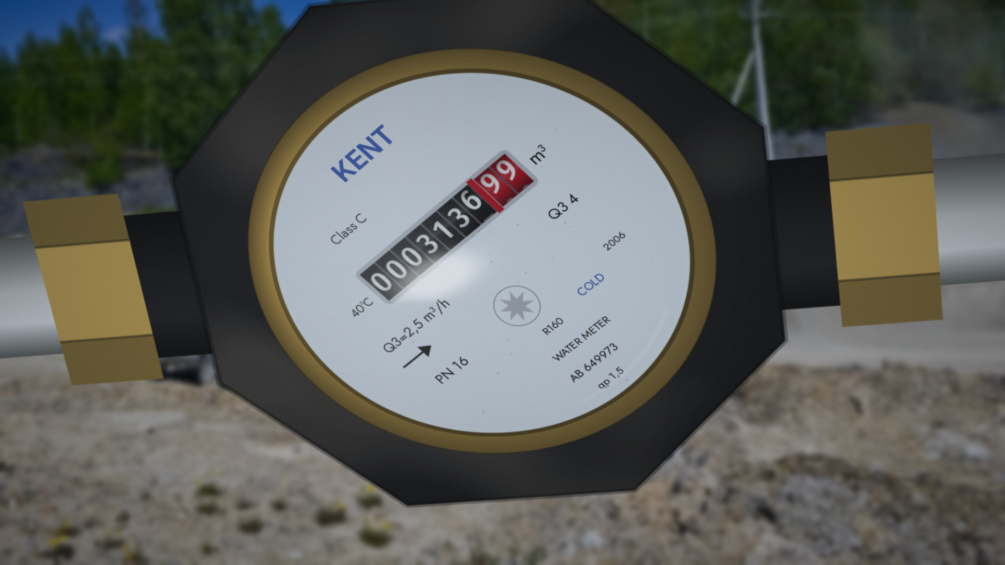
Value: 3136.99m³
